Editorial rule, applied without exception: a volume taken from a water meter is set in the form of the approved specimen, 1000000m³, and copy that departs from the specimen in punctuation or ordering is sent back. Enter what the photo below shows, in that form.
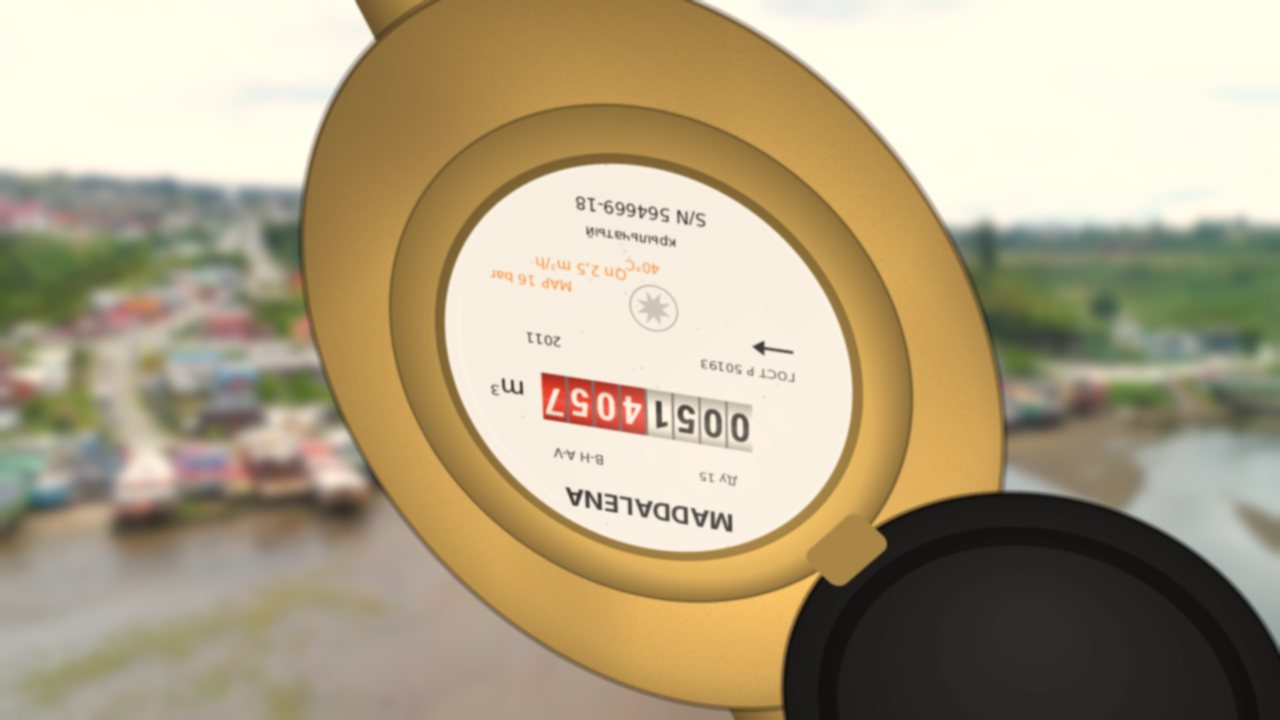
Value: 51.4057m³
